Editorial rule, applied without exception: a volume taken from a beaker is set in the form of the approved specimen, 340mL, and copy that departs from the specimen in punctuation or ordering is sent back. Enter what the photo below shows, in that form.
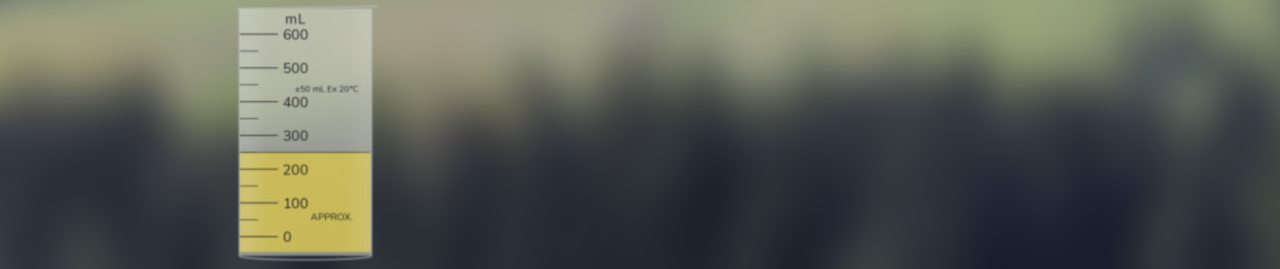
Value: 250mL
